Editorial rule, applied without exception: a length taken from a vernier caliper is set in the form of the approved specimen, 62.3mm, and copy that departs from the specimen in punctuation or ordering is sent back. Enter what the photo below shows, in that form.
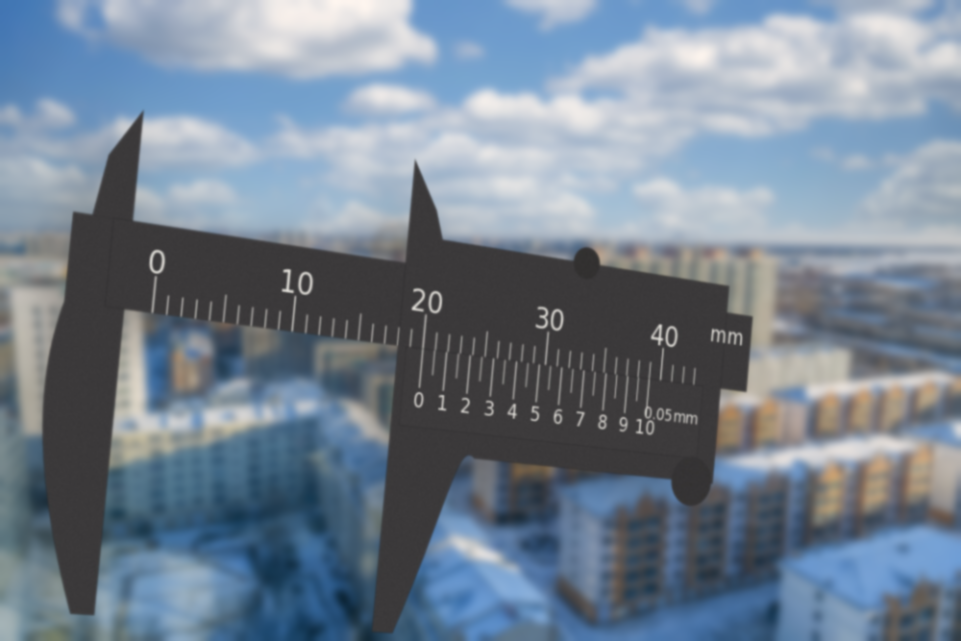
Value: 20.0mm
